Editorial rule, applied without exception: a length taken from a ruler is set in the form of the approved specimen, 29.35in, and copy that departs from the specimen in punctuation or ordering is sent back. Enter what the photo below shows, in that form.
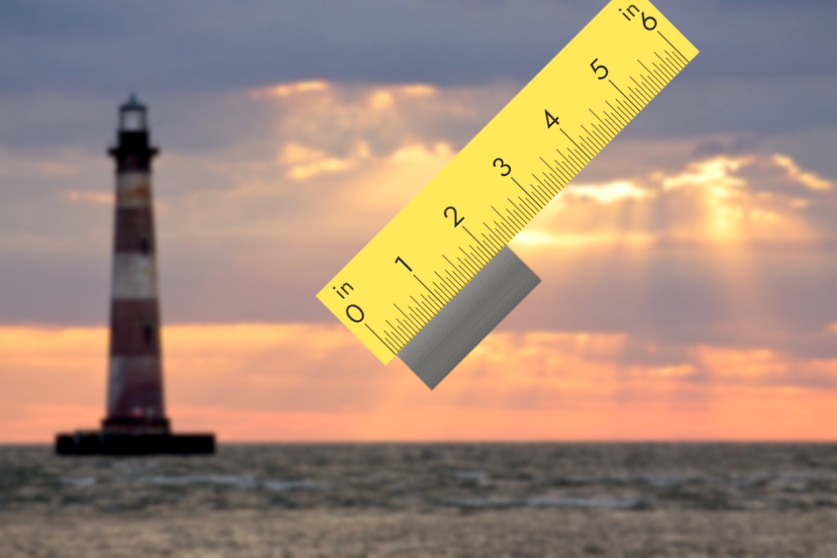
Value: 2.25in
